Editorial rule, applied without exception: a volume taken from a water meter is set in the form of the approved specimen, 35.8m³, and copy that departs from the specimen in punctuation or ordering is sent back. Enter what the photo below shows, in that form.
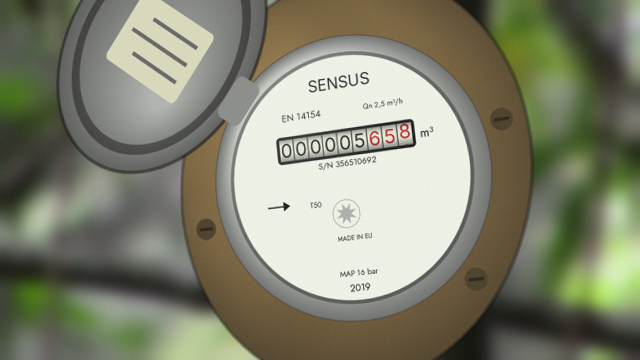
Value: 5.658m³
